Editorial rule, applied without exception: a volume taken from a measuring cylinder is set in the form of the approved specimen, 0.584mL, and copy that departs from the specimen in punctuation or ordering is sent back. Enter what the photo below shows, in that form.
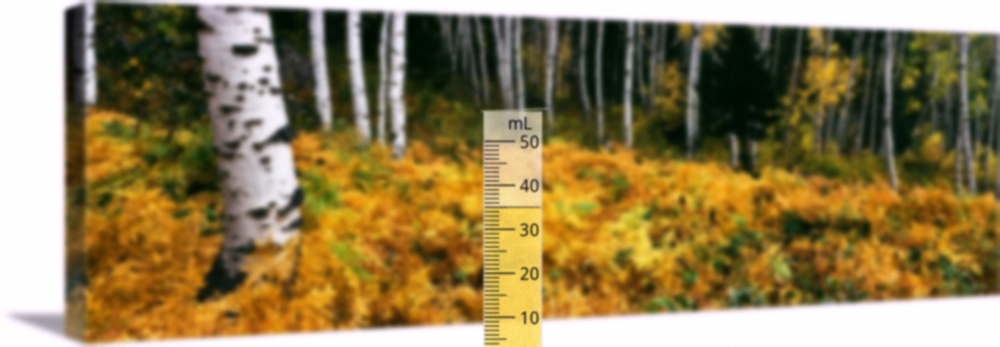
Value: 35mL
